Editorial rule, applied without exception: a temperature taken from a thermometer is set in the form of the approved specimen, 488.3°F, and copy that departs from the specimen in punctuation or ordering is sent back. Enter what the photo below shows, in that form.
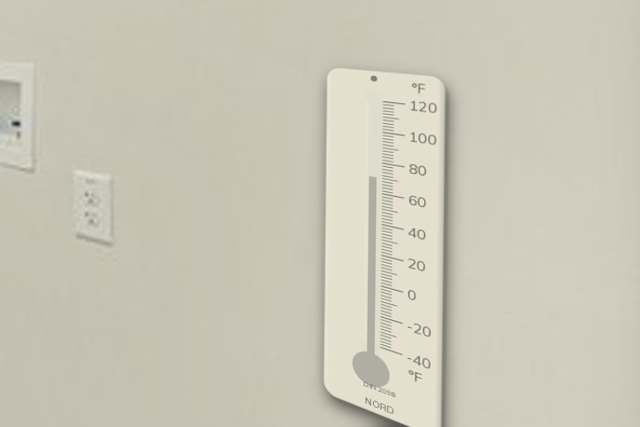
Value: 70°F
